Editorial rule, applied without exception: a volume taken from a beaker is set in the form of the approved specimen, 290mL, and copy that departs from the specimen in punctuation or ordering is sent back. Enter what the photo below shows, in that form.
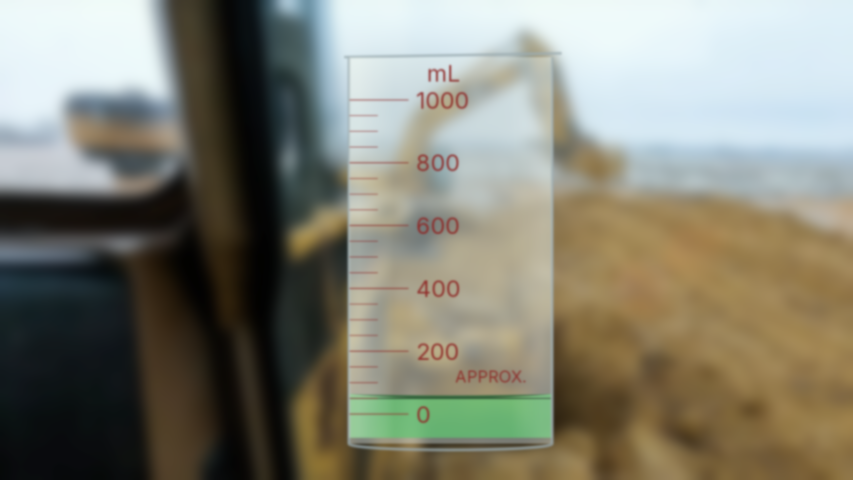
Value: 50mL
